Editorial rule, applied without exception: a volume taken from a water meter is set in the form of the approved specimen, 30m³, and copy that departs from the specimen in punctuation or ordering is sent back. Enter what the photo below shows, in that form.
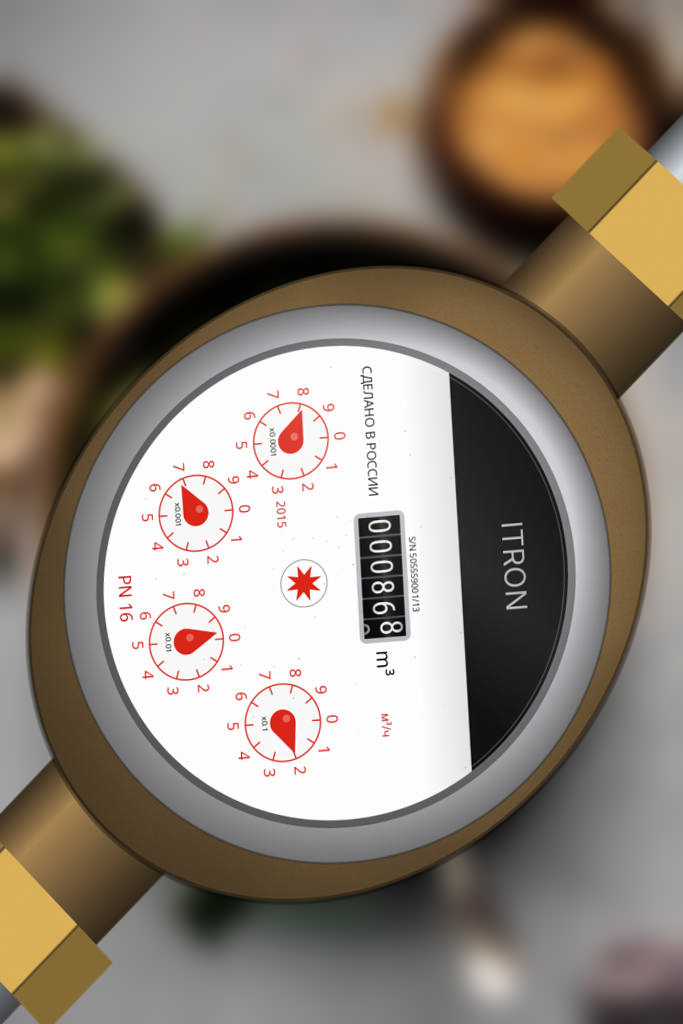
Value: 868.1968m³
